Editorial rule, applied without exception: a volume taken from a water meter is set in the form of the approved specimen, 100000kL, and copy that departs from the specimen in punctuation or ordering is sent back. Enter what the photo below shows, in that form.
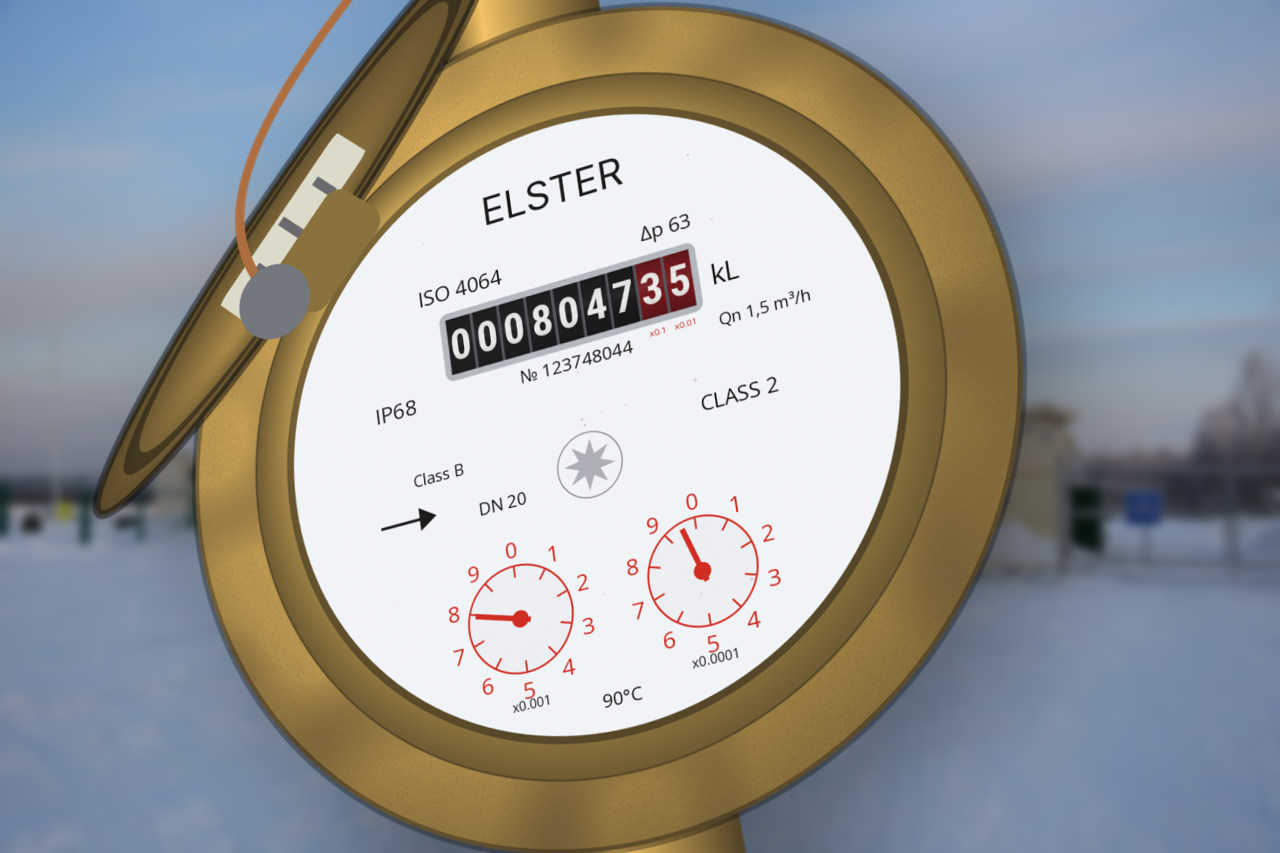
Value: 8047.3579kL
